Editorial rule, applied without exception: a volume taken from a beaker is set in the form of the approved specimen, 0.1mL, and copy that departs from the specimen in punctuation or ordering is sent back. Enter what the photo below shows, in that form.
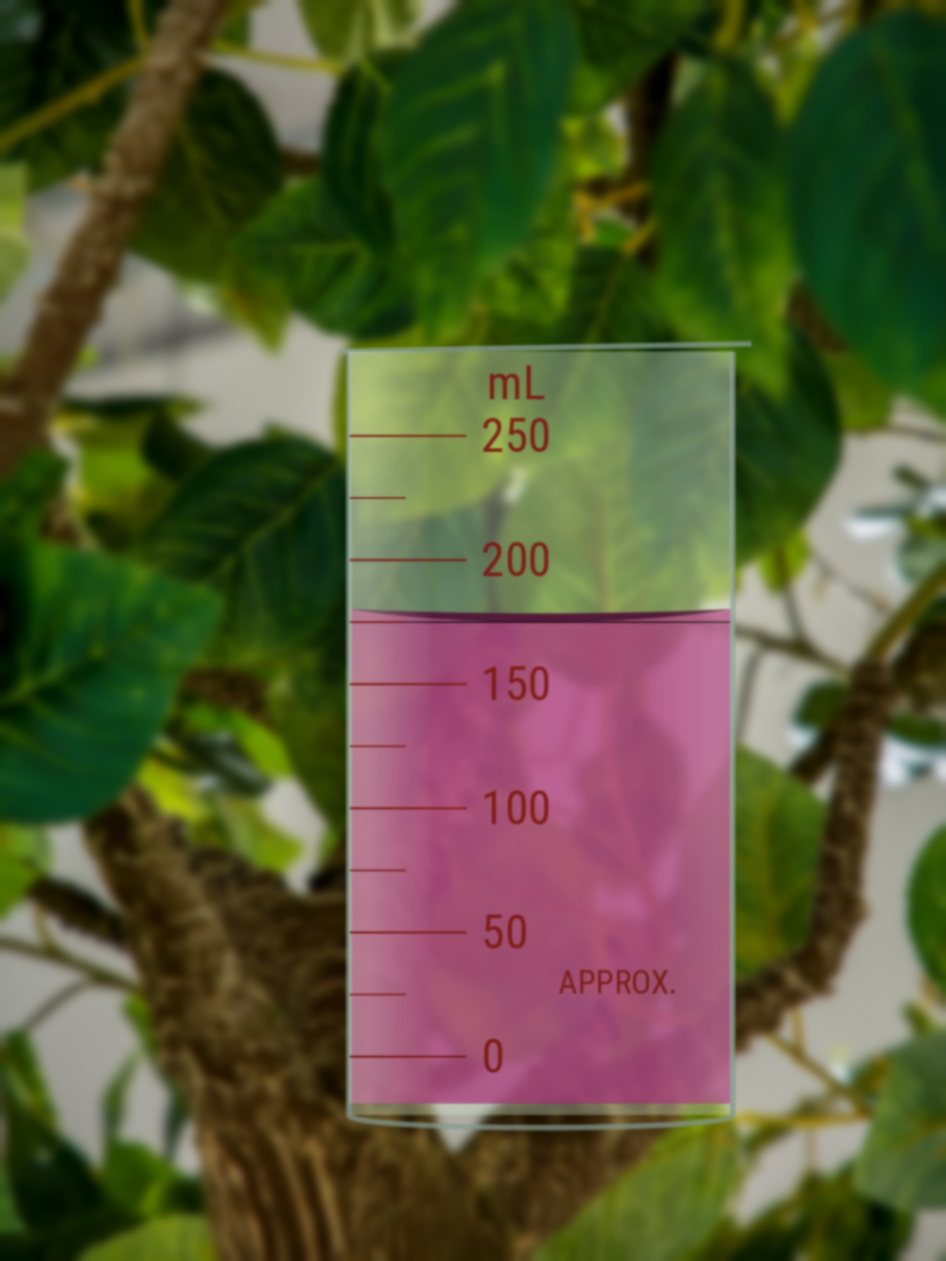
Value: 175mL
